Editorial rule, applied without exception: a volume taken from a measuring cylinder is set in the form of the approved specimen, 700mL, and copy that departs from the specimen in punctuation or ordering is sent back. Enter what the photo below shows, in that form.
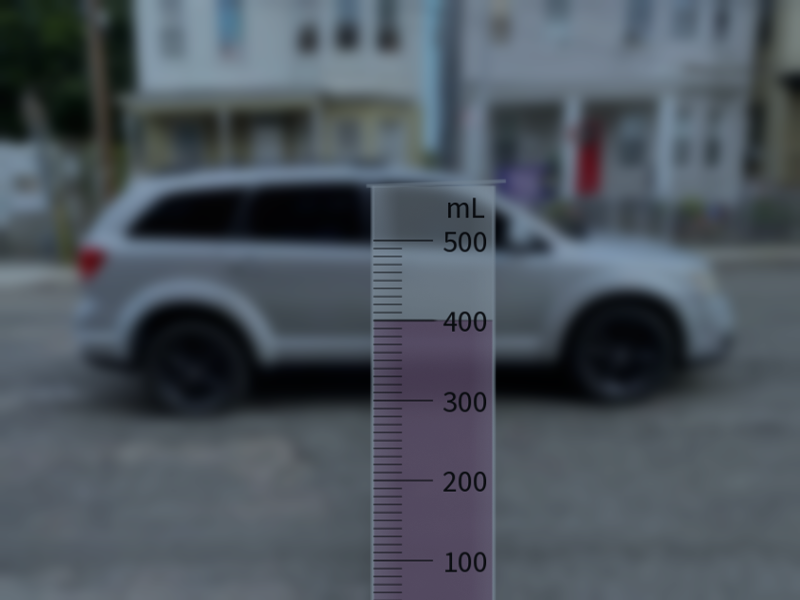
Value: 400mL
